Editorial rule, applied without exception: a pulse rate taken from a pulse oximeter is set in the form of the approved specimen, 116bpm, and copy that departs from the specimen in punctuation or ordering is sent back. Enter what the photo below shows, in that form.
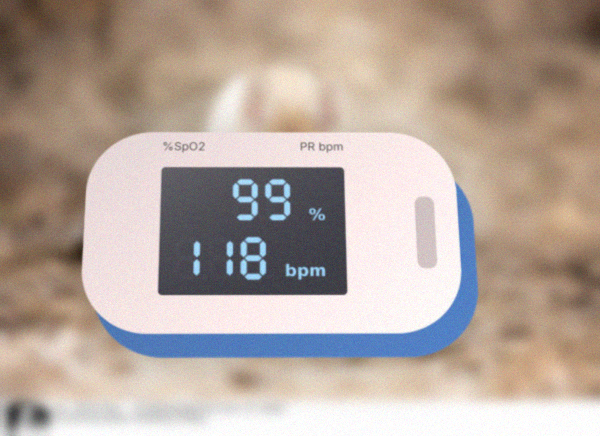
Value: 118bpm
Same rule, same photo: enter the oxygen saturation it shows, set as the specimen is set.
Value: 99%
